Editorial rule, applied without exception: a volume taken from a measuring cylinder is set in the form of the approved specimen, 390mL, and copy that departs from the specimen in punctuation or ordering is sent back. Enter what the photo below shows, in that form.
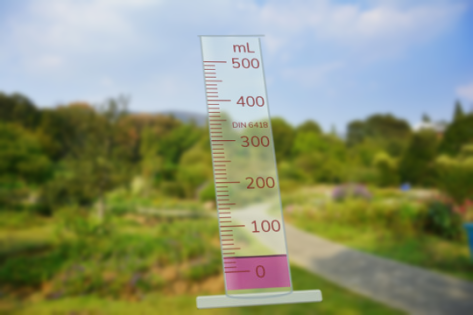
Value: 30mL
